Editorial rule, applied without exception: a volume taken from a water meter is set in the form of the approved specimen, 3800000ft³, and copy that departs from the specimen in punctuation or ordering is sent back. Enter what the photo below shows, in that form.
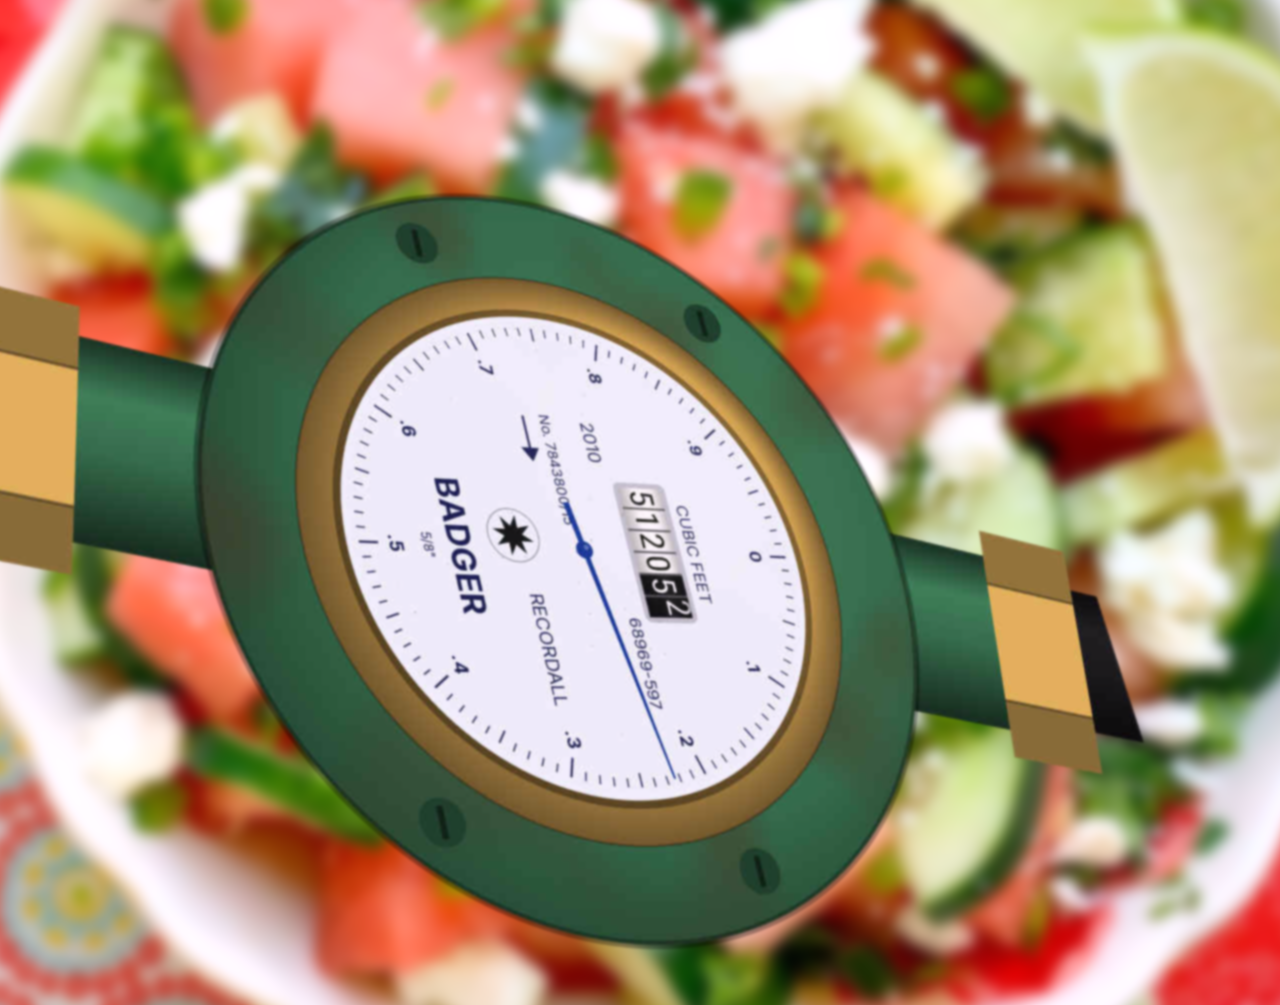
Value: 512052.22ft³
